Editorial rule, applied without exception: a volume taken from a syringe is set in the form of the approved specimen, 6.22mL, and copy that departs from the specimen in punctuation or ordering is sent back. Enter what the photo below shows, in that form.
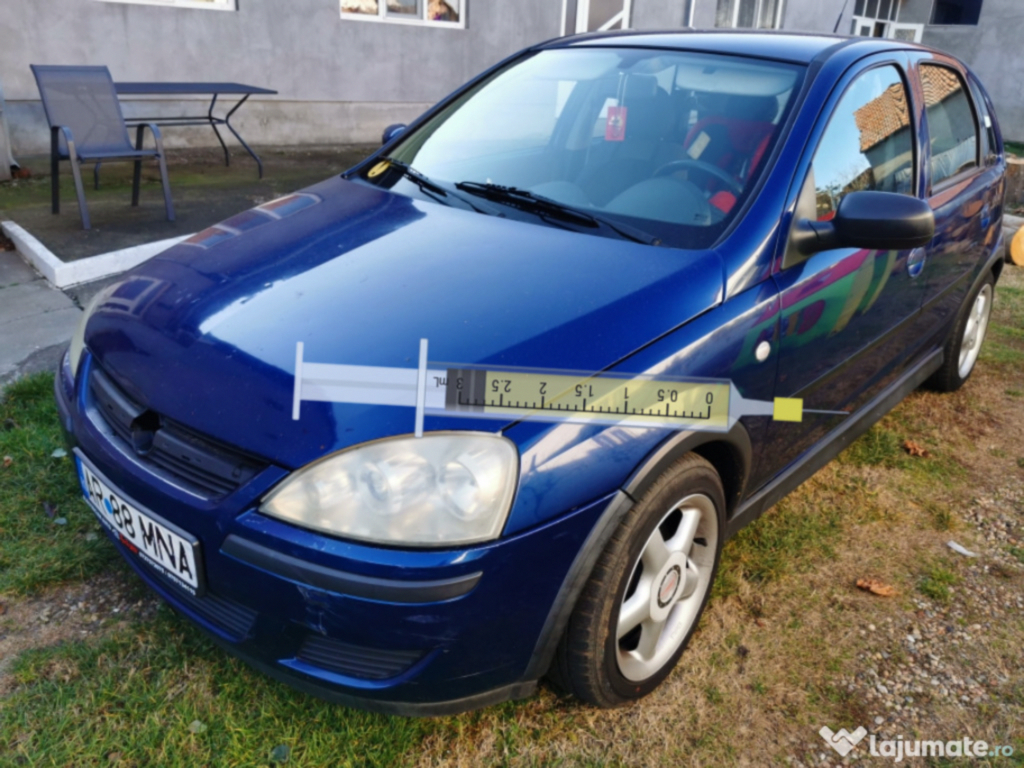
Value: 2.7mL
